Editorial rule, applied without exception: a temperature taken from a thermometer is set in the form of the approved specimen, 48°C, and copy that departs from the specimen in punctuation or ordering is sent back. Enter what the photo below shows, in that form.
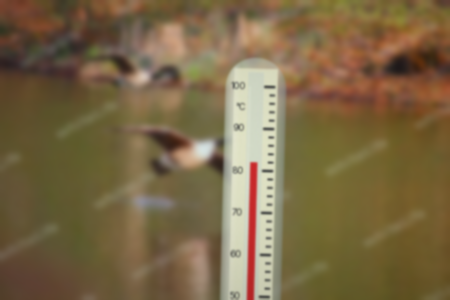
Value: 82°C
